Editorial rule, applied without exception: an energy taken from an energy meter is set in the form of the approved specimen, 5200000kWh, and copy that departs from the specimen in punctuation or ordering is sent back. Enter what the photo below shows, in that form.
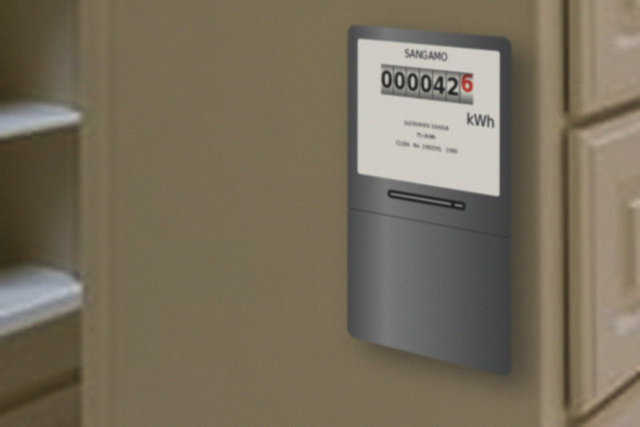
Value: 42.6kWh
